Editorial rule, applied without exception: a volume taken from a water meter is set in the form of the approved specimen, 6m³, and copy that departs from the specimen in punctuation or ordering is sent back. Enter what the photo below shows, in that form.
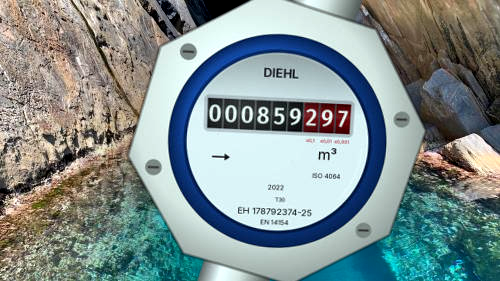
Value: 859.297m³
